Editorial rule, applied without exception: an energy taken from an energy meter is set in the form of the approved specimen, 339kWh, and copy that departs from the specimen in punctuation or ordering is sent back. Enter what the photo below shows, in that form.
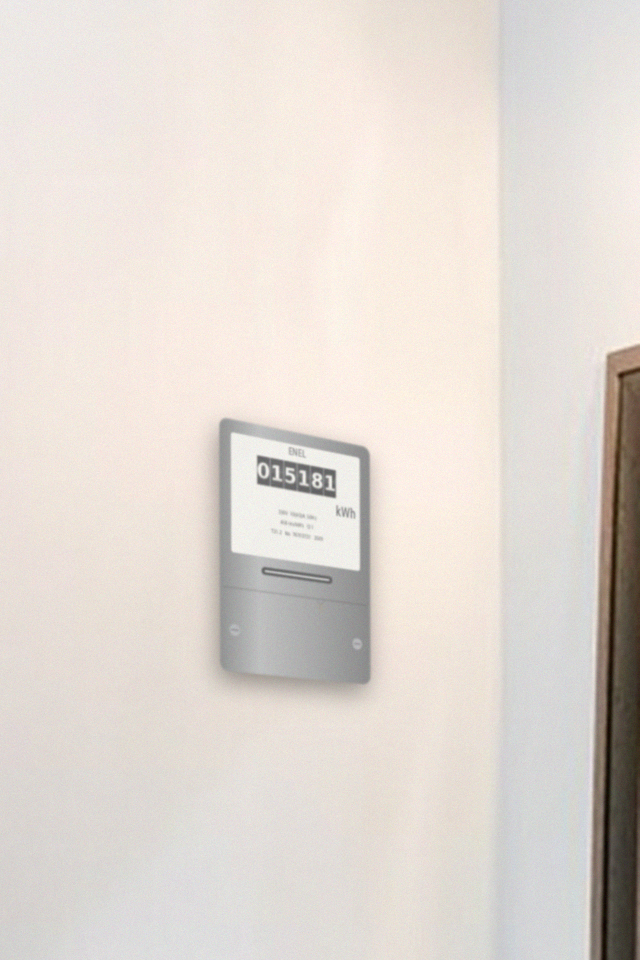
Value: 15181kWh
